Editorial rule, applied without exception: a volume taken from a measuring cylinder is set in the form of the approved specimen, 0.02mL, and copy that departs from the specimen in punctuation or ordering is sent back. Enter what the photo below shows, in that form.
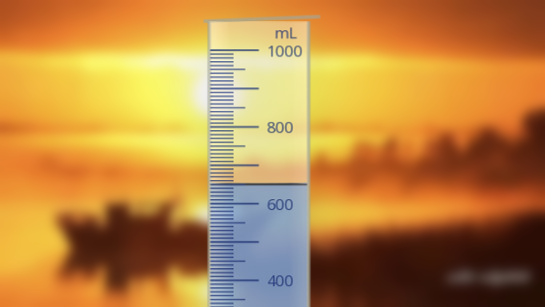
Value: 650mL
